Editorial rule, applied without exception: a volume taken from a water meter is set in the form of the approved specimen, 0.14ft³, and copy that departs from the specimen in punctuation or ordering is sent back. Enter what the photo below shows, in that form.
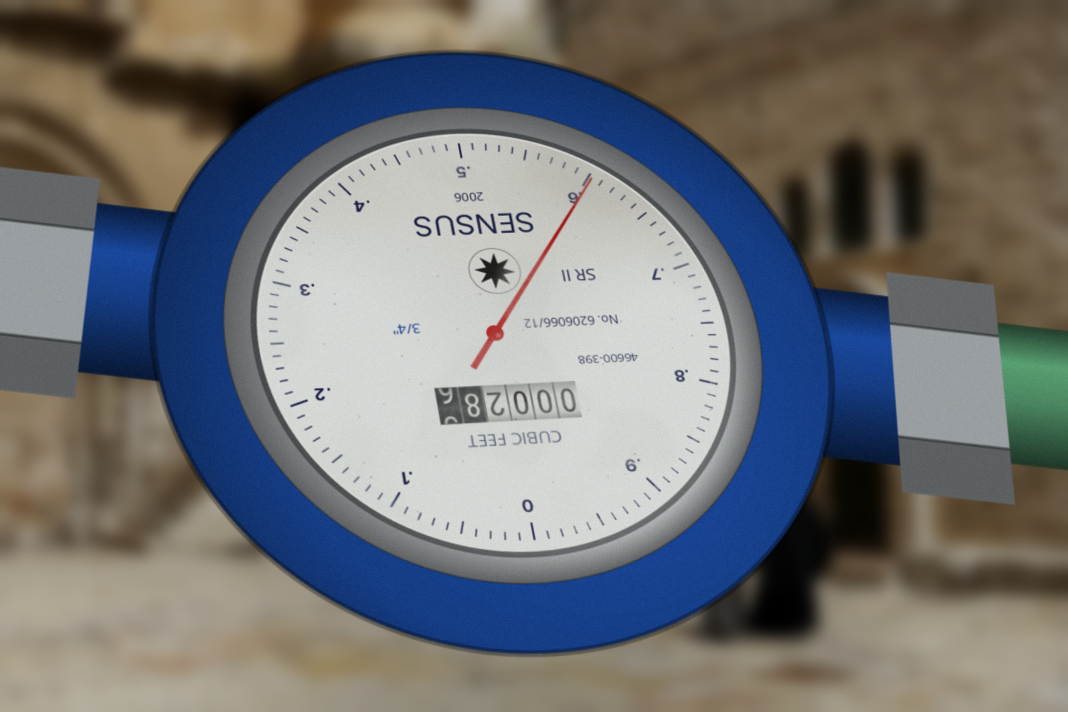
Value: 285.60ft³
